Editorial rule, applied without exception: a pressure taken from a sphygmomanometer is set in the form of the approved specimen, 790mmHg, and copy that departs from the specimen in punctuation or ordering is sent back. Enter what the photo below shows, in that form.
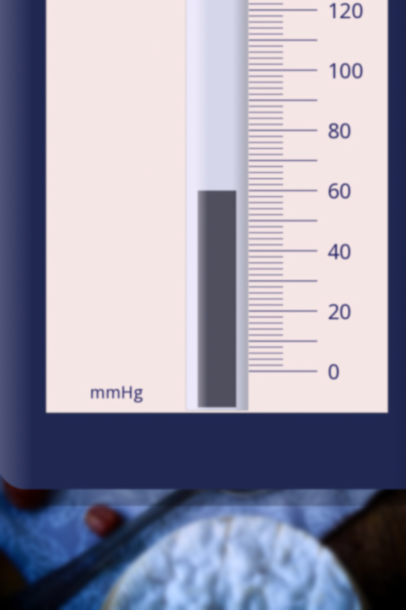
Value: 60mmHg
